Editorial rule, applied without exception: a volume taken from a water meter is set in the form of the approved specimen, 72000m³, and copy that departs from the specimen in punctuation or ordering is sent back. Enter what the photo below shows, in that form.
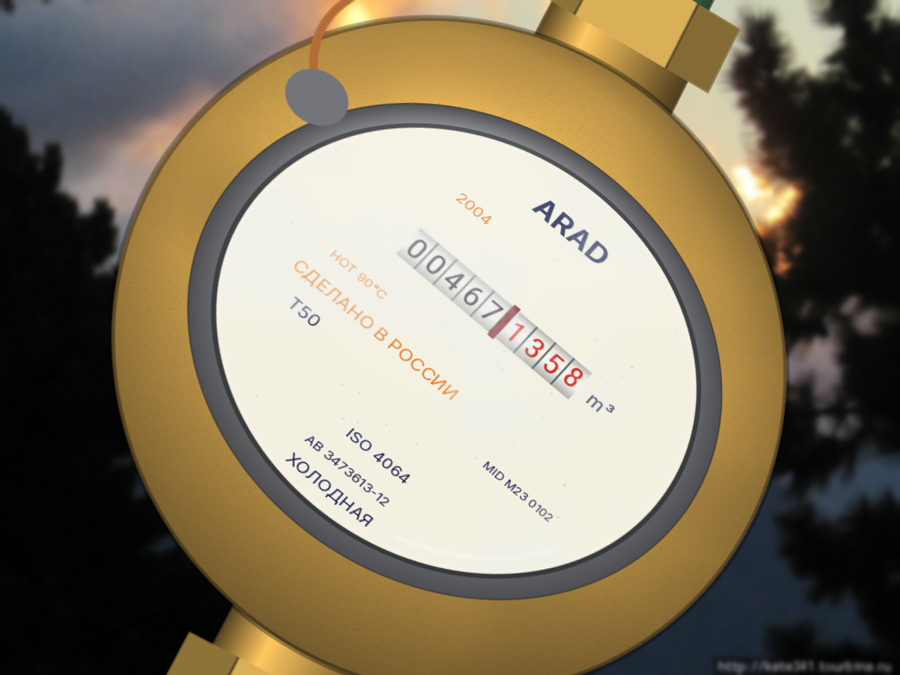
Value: 467.1358m³
